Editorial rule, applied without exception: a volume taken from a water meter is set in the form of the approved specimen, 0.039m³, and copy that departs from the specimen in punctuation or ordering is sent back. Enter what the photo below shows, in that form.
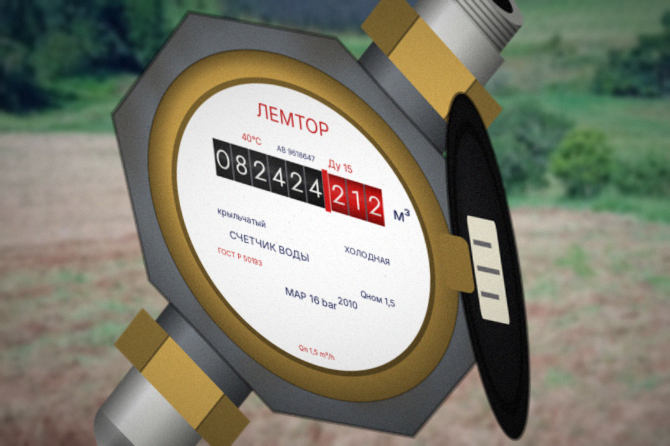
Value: 82424.212m³
